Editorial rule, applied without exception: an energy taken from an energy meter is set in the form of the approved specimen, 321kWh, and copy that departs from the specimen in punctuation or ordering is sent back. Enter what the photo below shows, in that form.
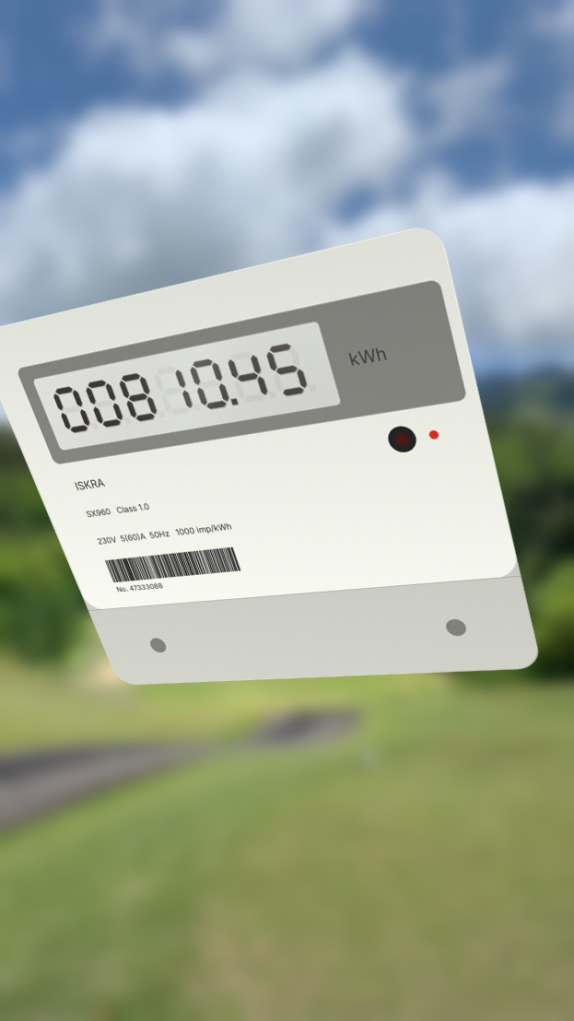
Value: 810.45kWh
